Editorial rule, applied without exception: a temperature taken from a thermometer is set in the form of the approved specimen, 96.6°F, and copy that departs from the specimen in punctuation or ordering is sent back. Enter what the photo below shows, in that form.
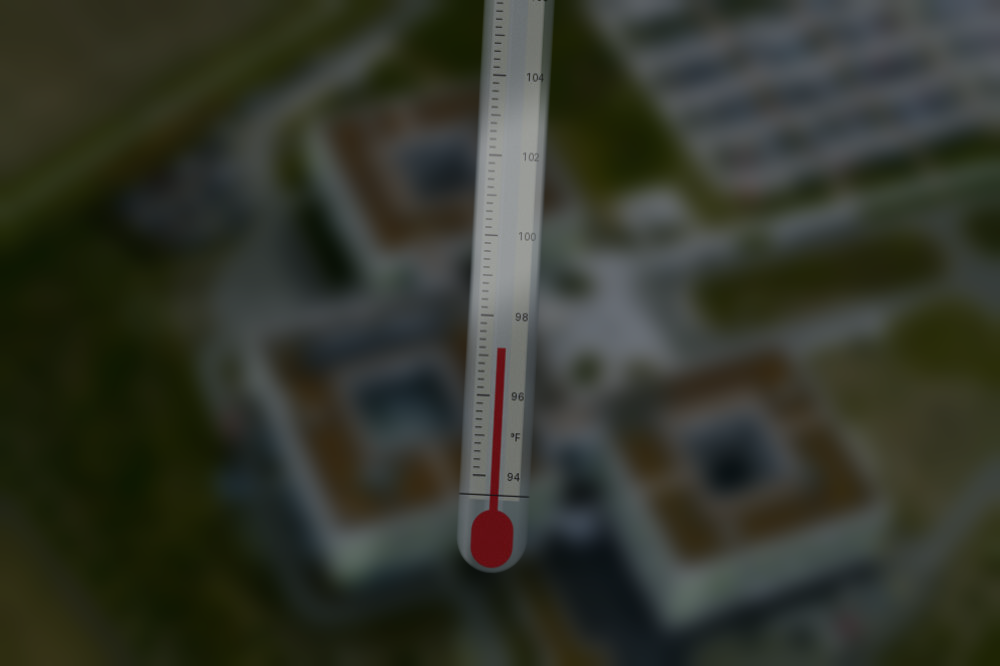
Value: 97.2°F
